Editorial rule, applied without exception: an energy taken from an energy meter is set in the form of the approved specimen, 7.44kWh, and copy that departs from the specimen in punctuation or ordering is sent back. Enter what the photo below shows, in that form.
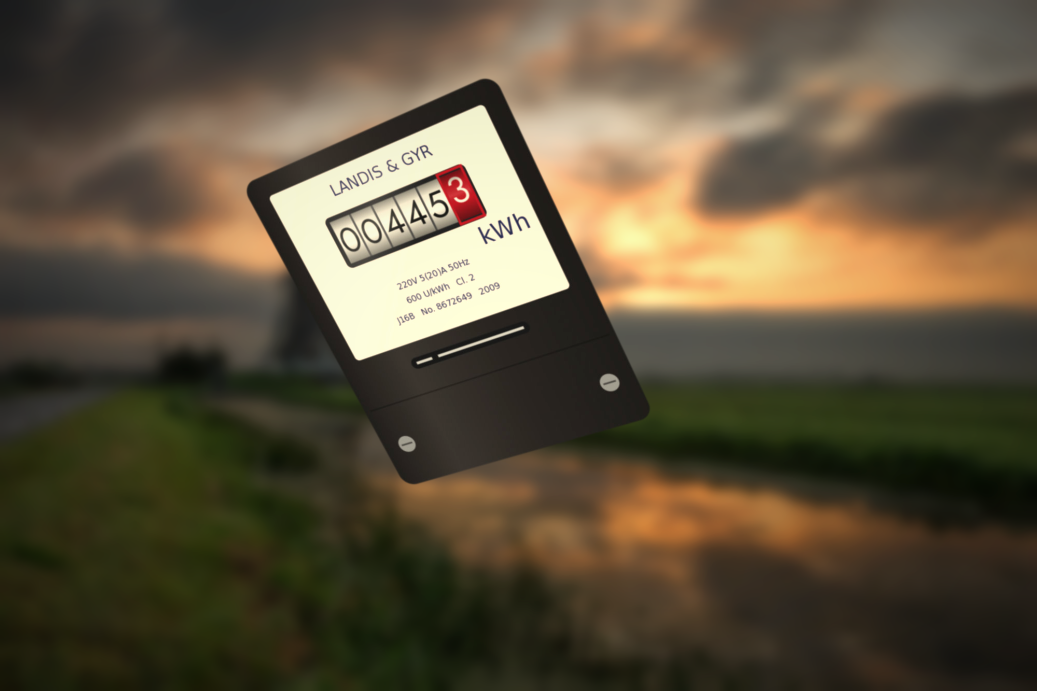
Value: 445.3kWh
